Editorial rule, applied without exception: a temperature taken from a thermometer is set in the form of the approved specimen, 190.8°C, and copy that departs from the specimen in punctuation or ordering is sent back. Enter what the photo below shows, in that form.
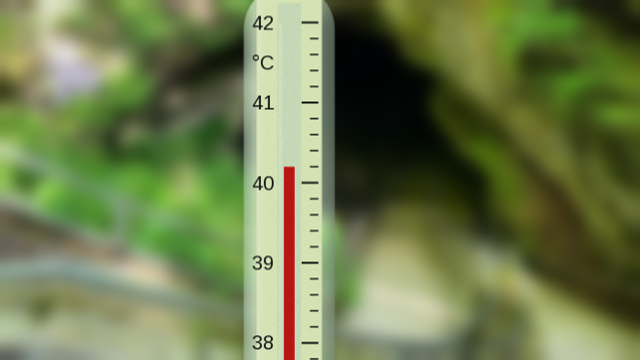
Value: 40.2°C
